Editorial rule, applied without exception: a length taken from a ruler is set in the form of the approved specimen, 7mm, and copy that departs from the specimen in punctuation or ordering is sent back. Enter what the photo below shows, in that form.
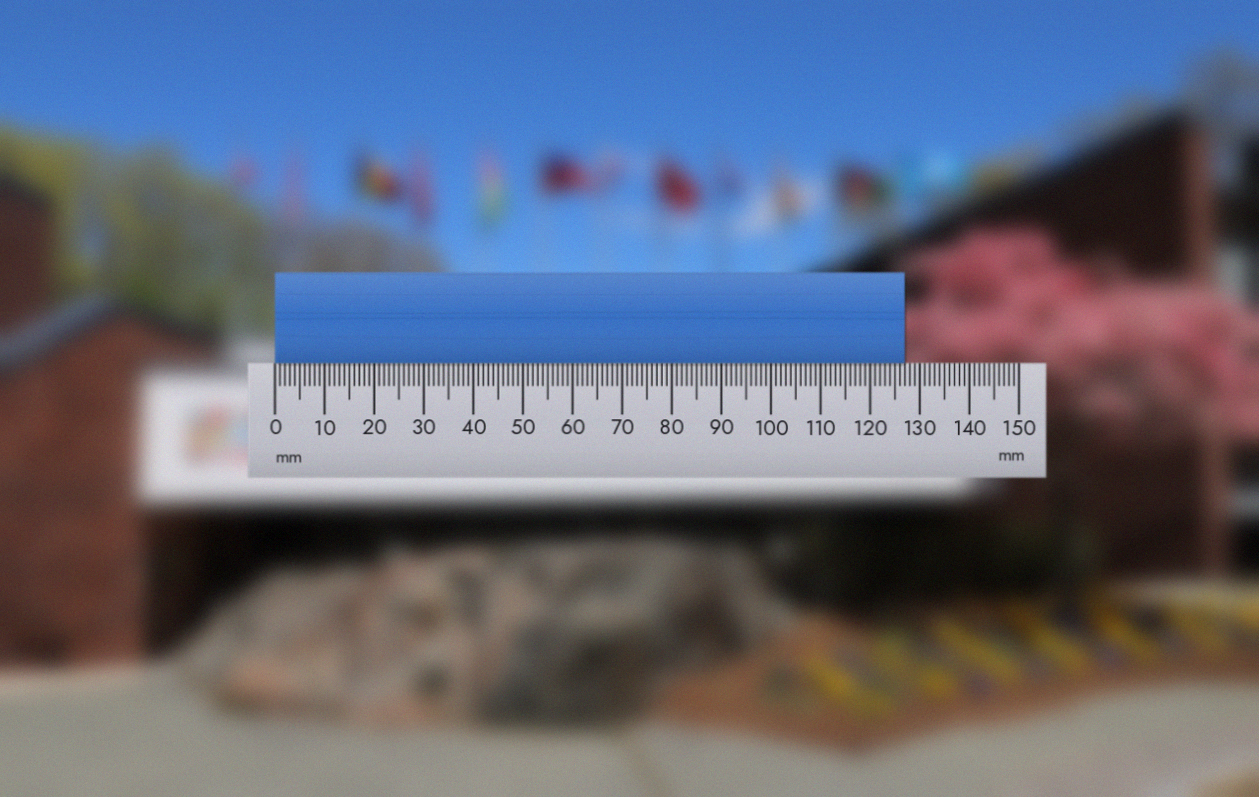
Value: 127mm
